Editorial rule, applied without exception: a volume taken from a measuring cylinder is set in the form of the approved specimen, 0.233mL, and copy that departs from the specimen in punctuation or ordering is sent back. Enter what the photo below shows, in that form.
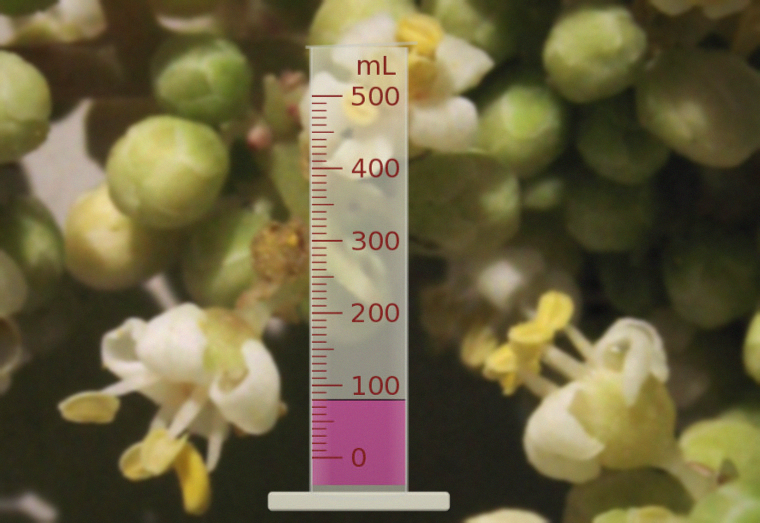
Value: 80mL
